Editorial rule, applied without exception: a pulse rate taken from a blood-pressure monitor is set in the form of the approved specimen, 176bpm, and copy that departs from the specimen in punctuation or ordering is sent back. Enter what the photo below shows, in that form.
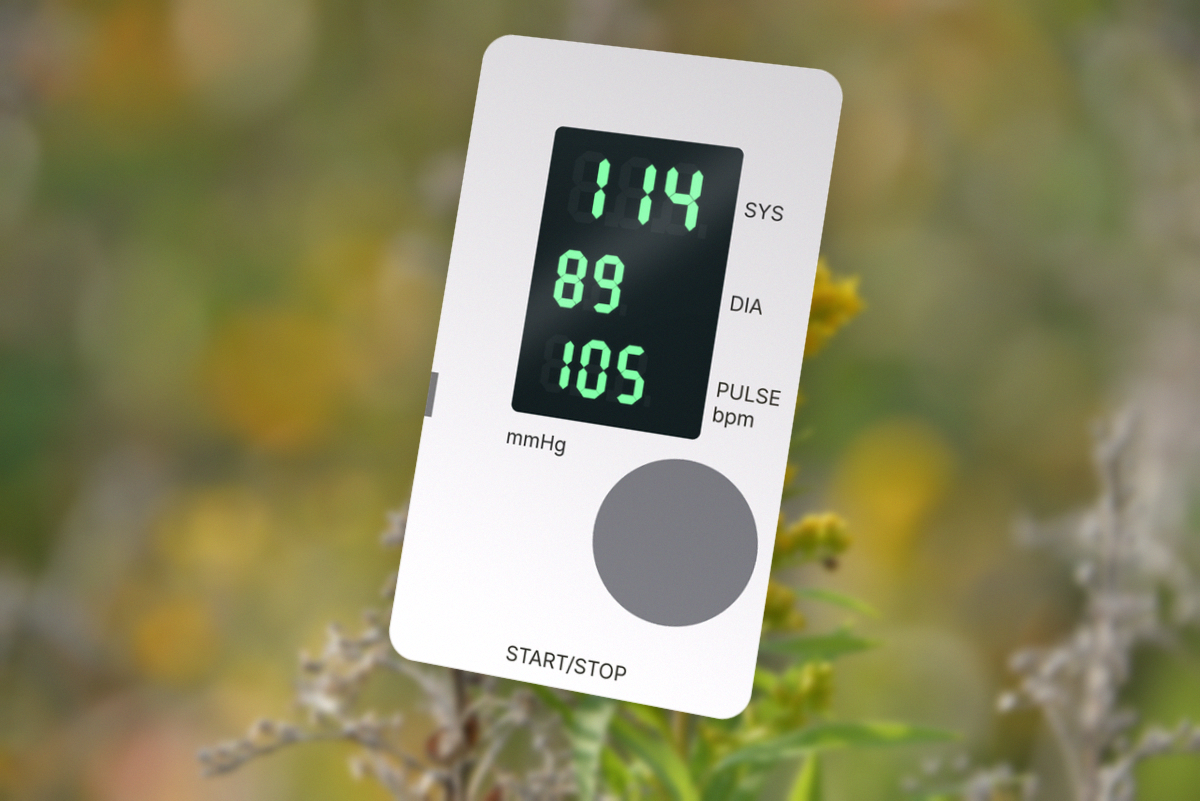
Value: 105bpm
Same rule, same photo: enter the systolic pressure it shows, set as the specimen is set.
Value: 114mmHg
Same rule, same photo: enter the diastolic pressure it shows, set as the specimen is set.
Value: 89mmHg
